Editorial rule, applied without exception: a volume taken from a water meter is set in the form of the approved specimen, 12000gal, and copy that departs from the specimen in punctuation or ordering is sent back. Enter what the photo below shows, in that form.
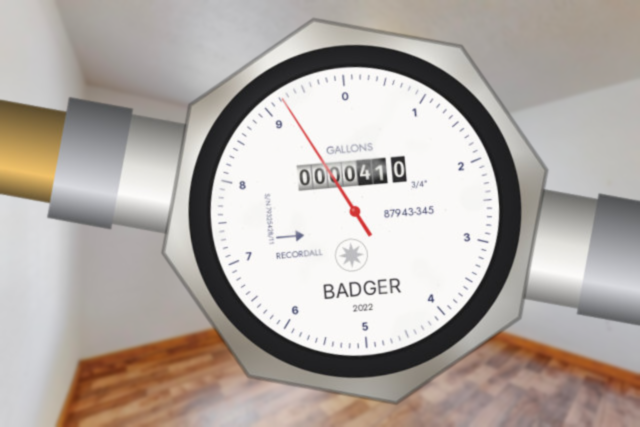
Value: 409.2gal
